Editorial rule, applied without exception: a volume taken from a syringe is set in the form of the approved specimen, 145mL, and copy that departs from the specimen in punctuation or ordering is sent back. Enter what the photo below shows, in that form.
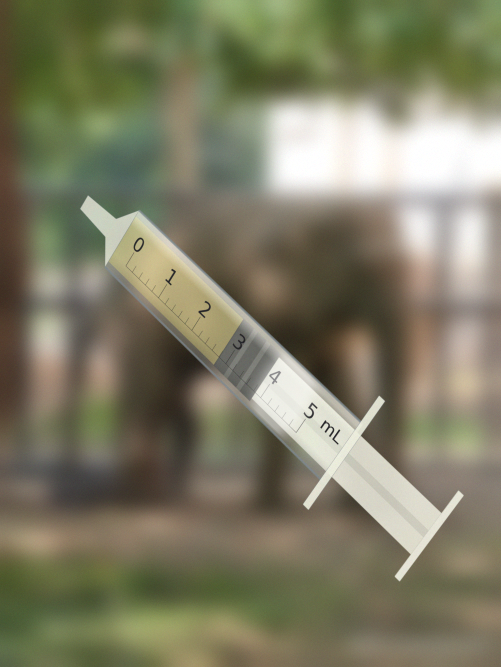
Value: 2.8mL
